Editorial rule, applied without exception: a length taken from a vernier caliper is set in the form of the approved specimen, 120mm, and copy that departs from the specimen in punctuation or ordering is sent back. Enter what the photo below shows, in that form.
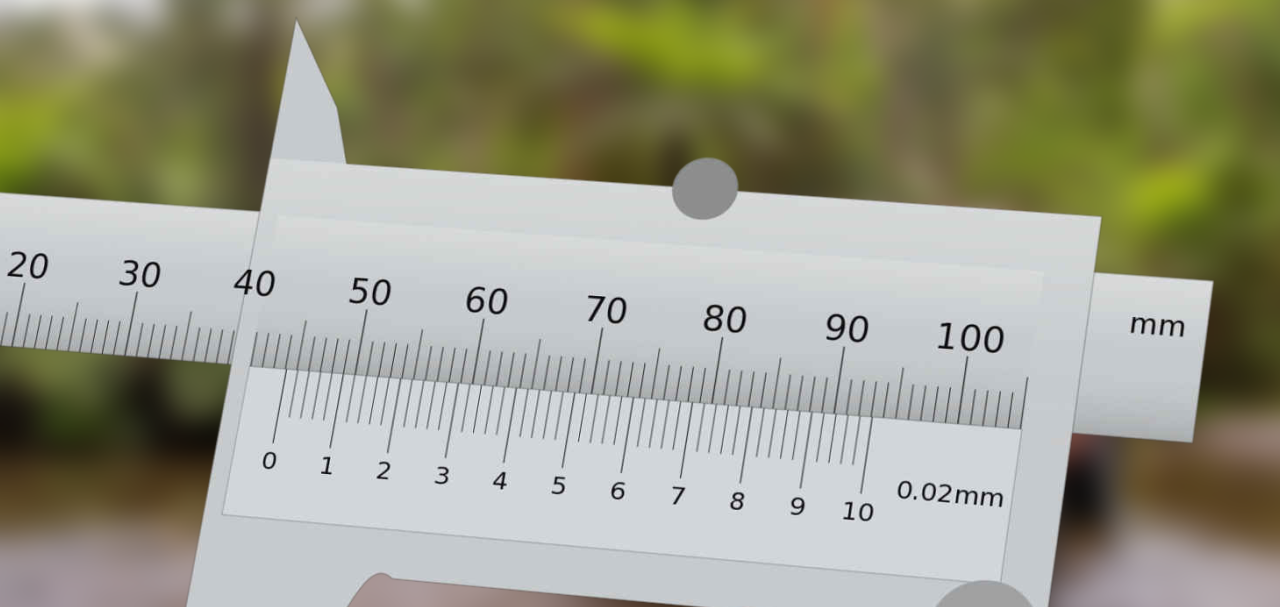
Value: 44.1mm
